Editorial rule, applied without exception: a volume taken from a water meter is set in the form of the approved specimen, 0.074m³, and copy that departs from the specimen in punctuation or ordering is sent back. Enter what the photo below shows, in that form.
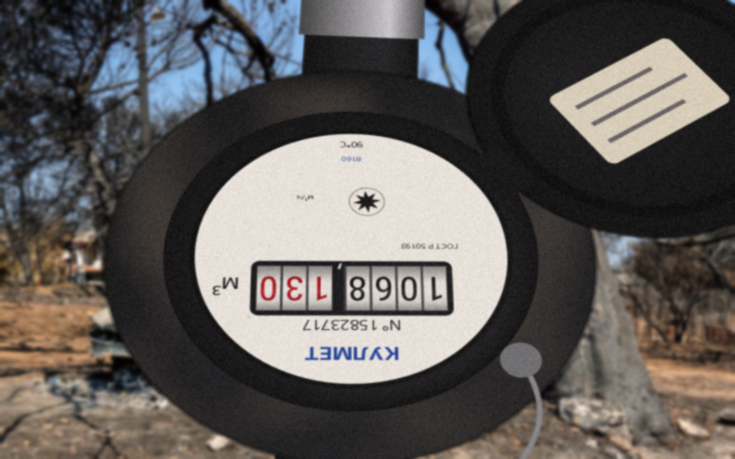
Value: 1068.130m³
